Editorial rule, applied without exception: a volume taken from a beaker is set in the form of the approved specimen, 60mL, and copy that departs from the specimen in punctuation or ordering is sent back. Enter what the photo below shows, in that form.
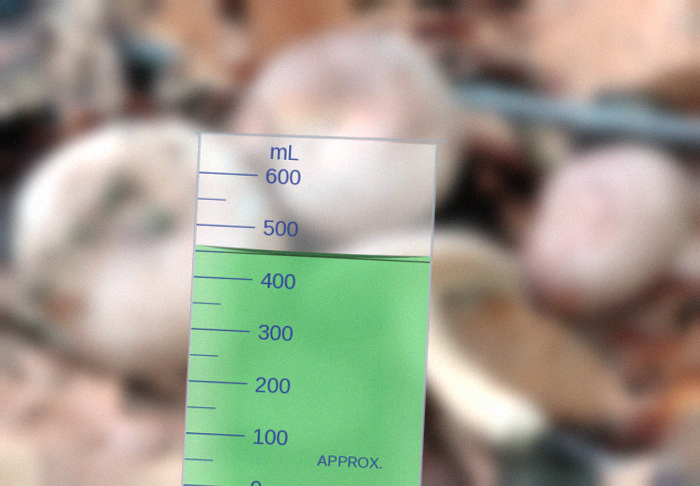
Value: 450mL
